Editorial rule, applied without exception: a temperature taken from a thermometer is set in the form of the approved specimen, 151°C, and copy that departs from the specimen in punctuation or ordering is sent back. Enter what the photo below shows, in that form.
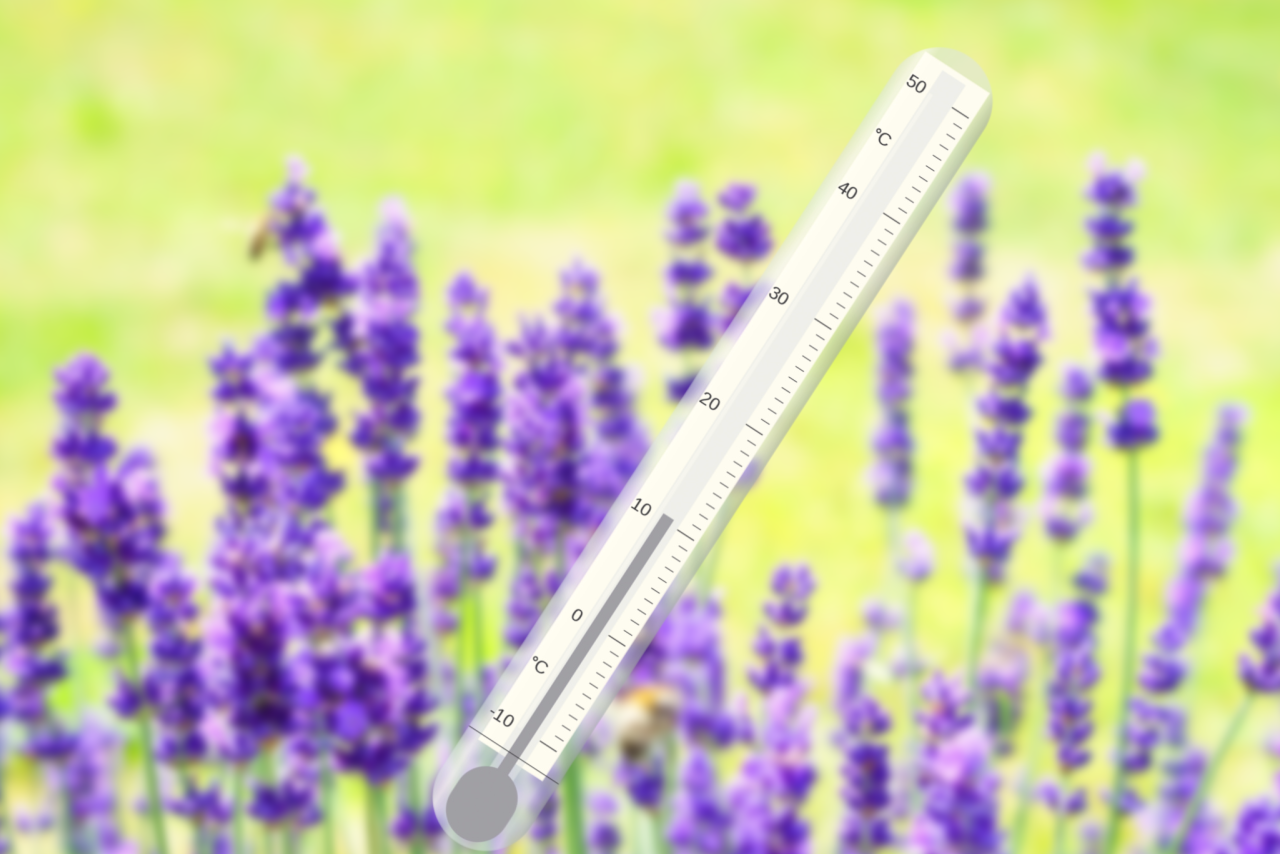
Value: 10.5°C
